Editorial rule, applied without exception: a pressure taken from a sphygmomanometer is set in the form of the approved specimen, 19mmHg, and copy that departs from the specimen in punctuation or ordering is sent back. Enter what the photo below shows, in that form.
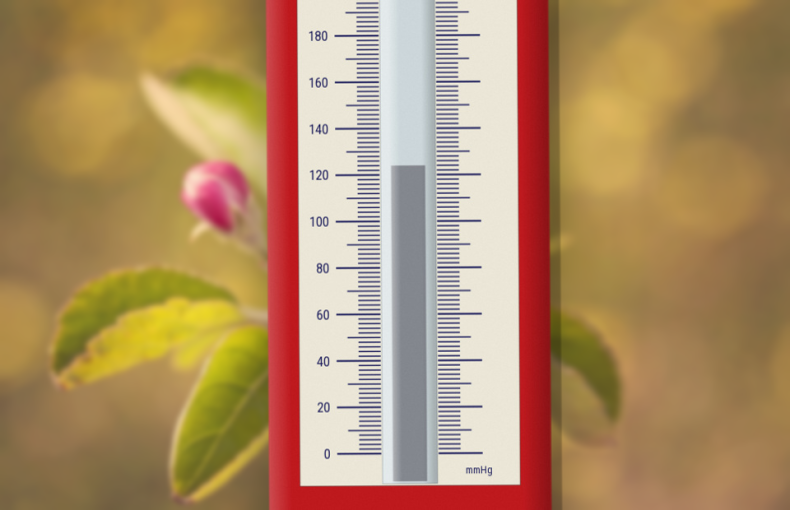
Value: 124mmHg
